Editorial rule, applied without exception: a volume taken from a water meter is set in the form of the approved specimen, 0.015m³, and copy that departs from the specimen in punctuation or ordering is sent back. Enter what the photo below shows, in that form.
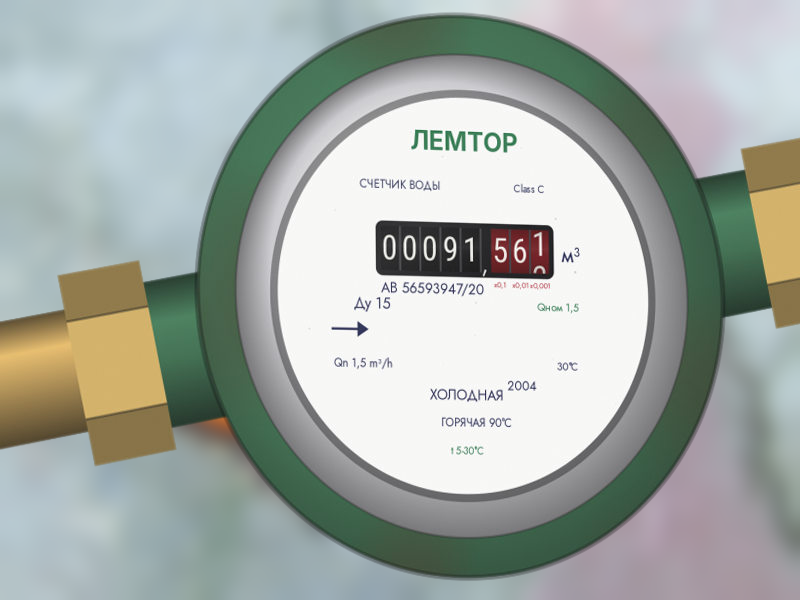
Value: 91.561m³
